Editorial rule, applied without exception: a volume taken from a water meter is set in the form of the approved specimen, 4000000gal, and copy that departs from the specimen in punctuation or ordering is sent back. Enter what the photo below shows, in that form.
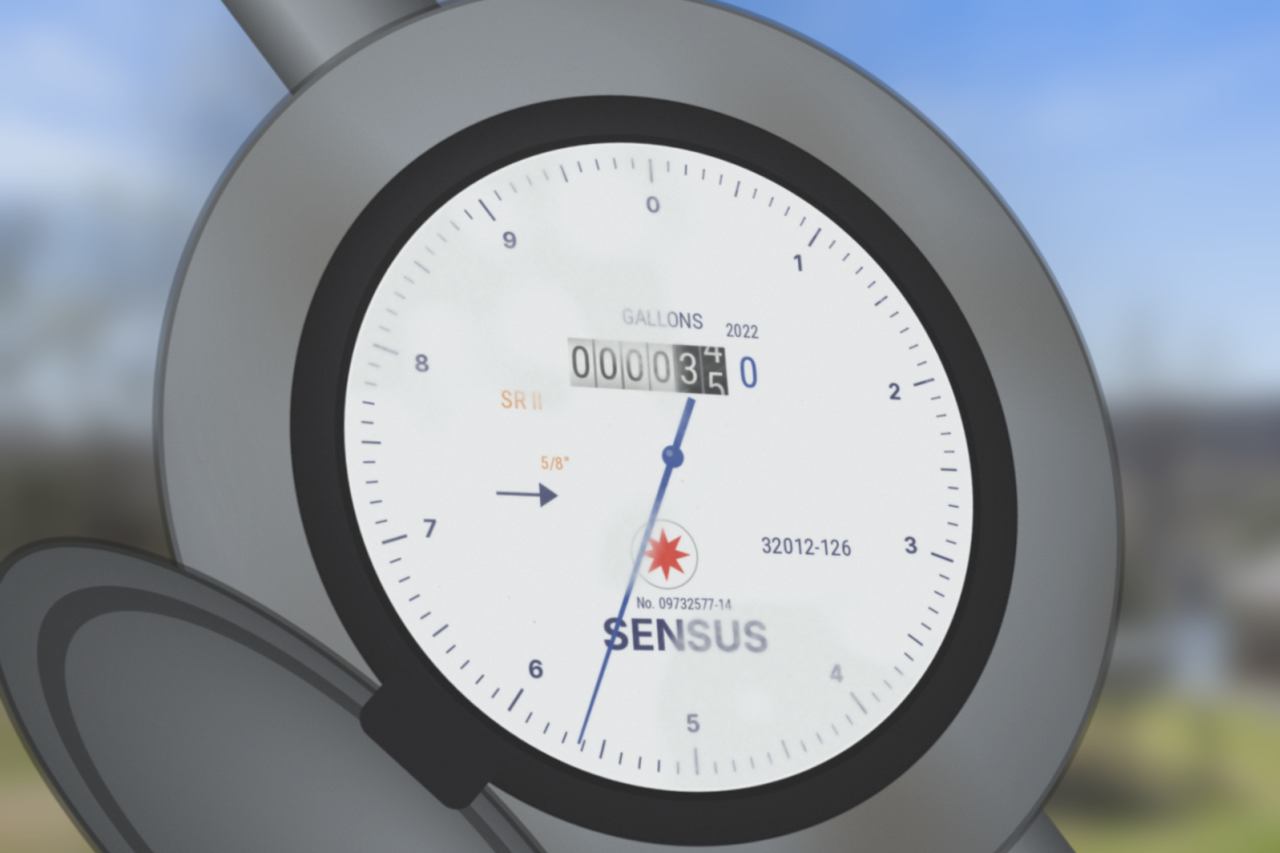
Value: 345.6gal
